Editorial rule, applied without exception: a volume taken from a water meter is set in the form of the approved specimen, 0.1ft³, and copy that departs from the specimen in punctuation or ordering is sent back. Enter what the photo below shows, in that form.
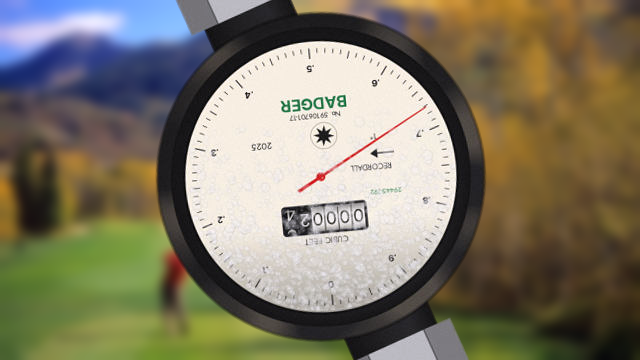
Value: 23.67ft³
